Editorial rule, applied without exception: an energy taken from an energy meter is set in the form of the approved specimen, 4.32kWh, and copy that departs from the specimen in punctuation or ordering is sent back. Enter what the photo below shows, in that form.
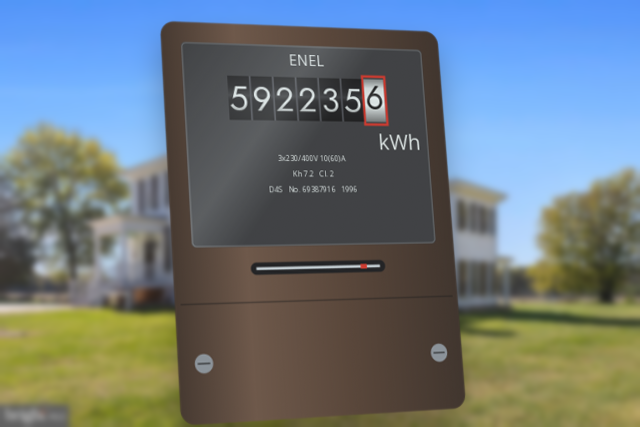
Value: 592235.6kWh
